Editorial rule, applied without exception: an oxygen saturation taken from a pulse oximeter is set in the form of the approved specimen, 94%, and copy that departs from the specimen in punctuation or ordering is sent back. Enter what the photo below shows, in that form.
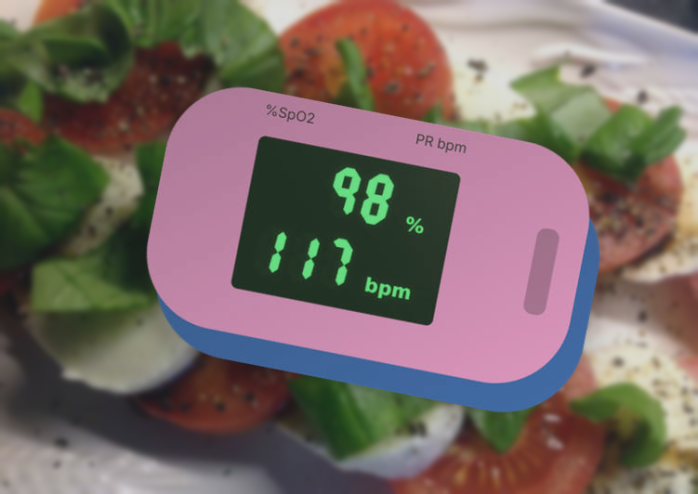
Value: 98%
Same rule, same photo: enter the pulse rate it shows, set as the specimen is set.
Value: 117bpm
